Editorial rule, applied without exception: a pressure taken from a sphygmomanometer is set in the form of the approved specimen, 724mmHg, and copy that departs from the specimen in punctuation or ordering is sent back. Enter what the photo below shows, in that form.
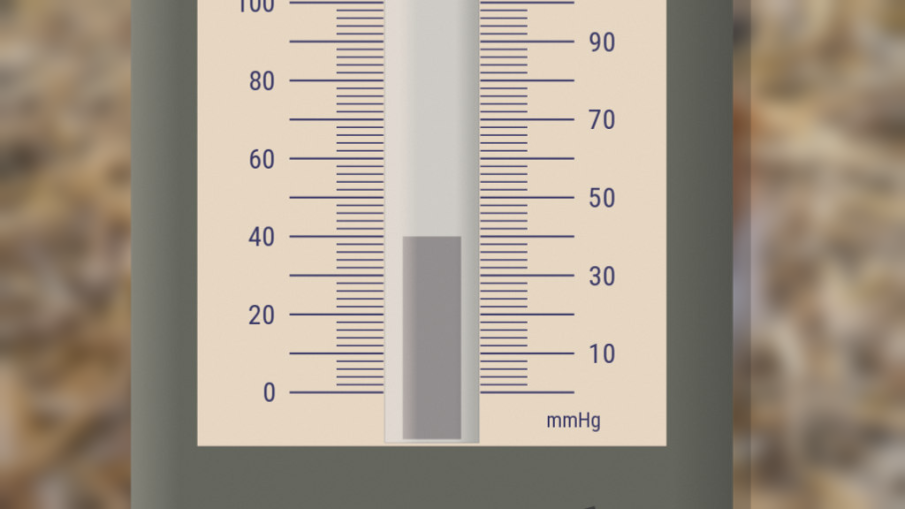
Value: 40mmHg
